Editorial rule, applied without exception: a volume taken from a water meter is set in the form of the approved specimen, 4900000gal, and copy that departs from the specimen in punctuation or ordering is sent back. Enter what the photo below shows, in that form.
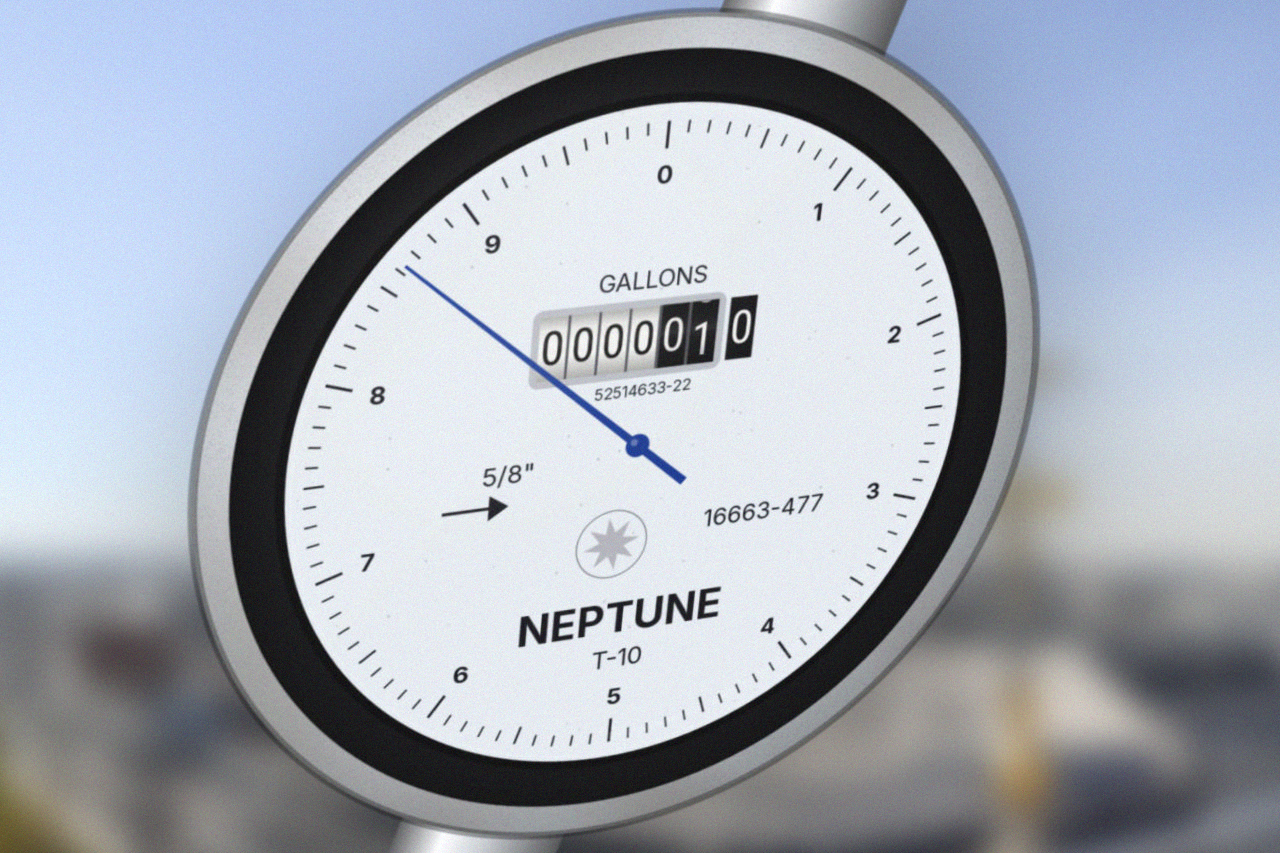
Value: 8.6gal
